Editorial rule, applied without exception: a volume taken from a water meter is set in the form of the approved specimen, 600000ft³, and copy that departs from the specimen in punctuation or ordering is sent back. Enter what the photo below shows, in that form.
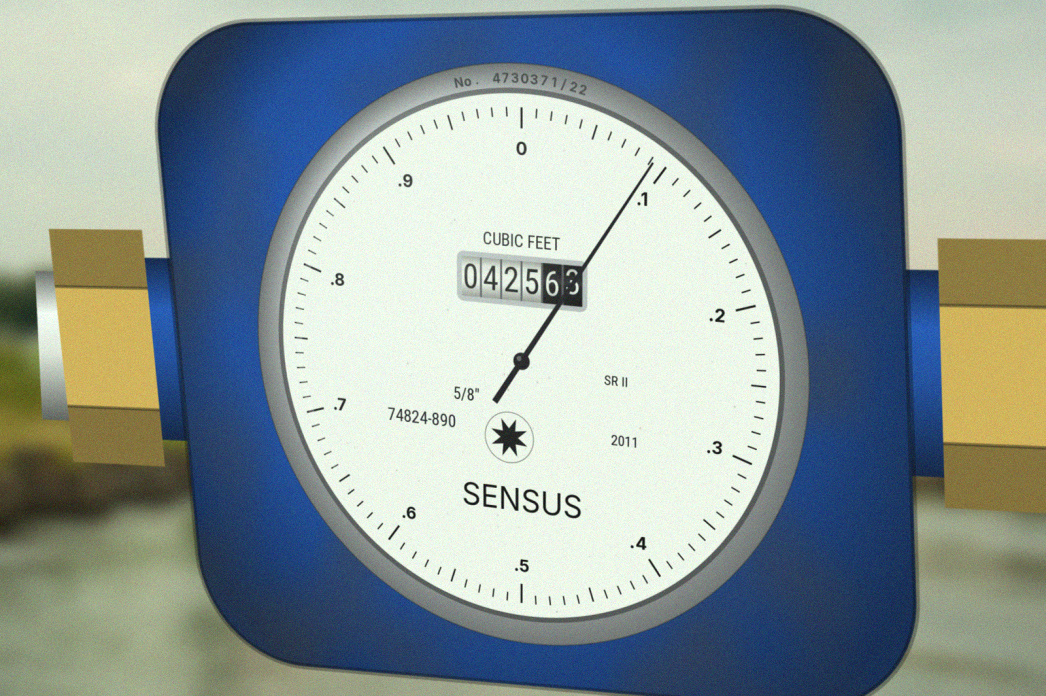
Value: 42563.09ft³
